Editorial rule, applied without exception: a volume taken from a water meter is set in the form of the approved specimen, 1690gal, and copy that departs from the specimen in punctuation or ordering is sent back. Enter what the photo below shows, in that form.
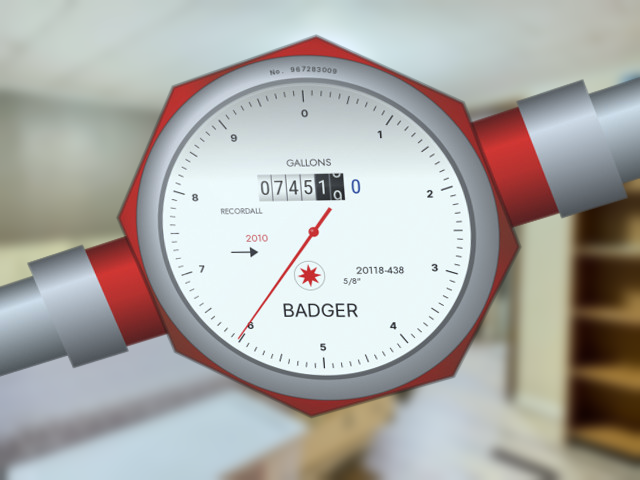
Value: 745186.0gal
